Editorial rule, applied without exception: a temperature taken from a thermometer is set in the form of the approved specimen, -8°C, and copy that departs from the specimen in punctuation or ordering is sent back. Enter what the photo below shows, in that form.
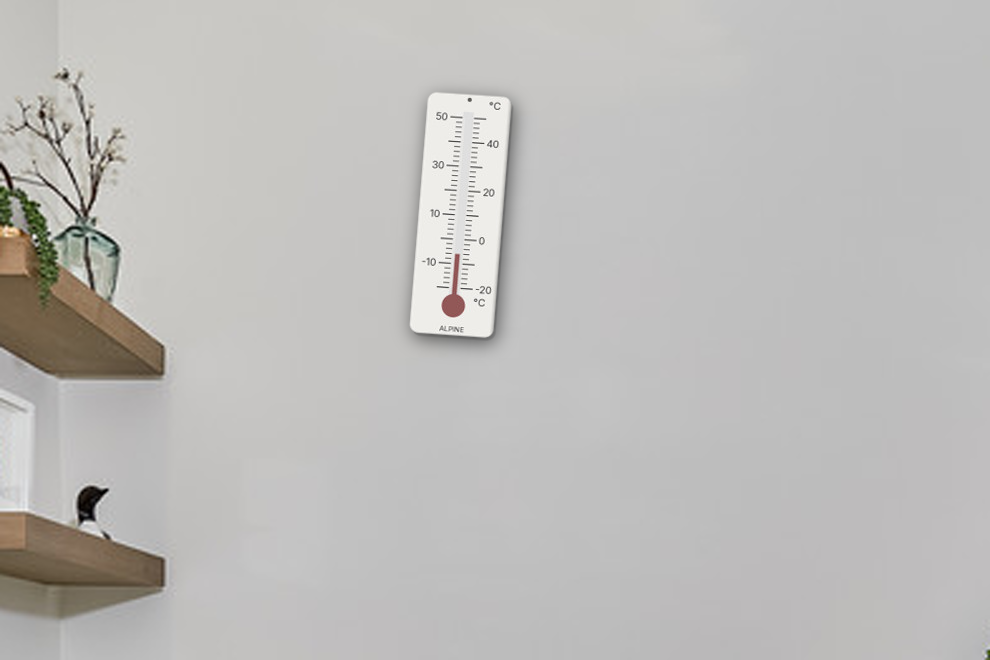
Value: -6°C
